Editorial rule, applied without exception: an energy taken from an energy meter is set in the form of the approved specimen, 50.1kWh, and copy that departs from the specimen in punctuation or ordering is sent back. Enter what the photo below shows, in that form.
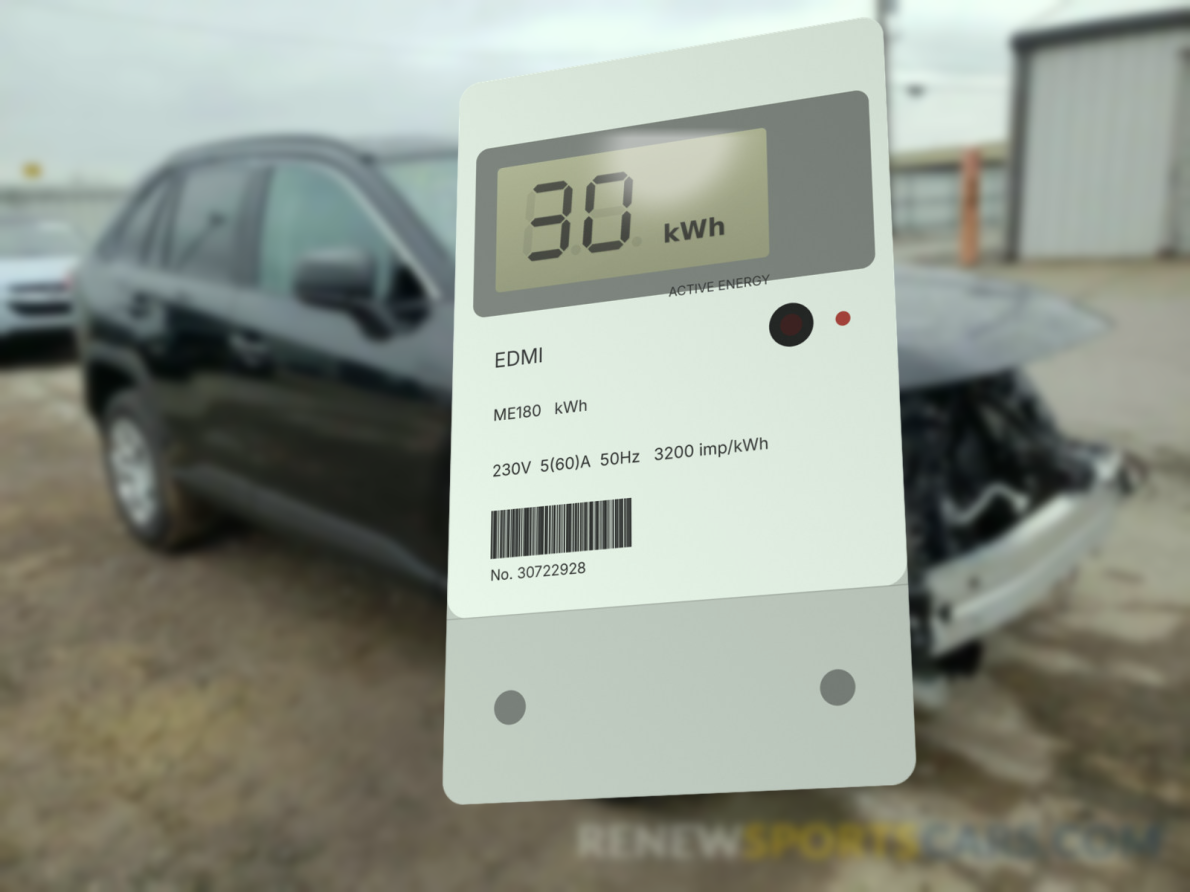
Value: 30kWh
